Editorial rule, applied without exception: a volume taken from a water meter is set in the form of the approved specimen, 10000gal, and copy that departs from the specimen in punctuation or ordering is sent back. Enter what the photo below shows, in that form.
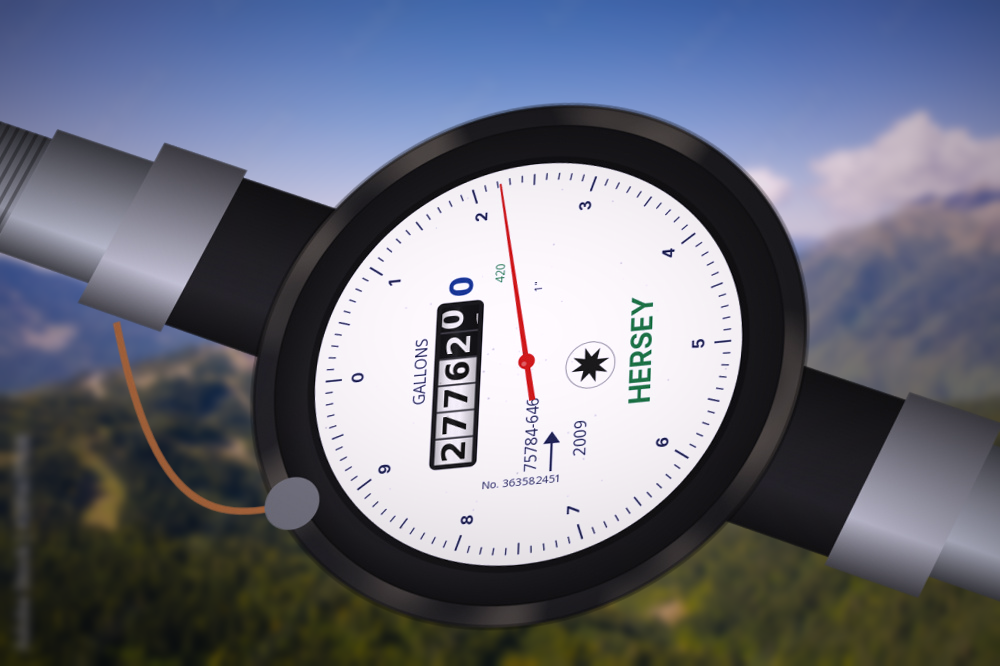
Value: 2776202.2gal
